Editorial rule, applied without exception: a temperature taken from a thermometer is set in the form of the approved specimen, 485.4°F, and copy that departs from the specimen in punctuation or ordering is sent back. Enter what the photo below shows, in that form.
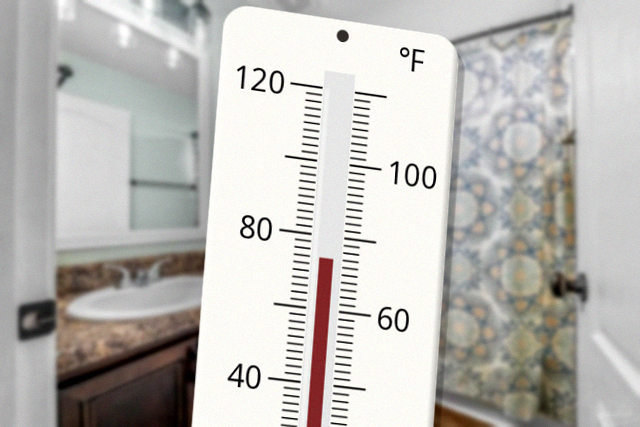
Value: 74°F
